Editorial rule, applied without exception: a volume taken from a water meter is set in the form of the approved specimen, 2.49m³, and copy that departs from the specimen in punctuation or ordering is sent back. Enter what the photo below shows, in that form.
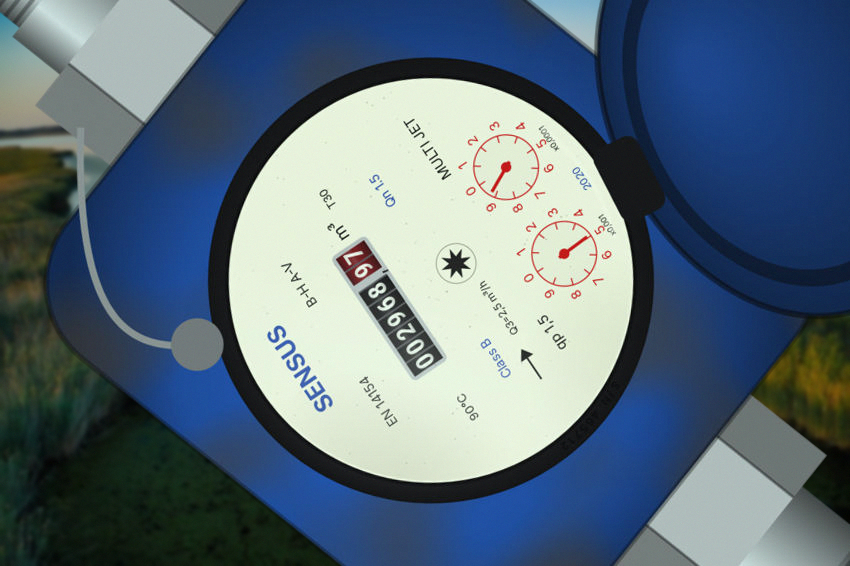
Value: 2968.9749m³
